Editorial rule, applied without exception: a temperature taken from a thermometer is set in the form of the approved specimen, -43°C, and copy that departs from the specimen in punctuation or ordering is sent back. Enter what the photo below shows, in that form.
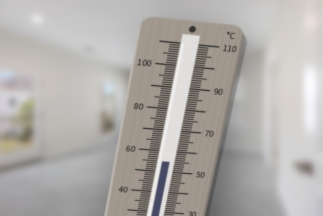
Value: 55°C
